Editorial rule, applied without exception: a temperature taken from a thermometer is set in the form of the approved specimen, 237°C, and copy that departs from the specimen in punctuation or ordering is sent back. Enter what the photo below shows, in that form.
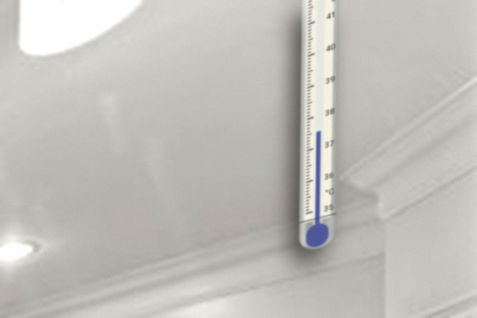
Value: 37.5°C
